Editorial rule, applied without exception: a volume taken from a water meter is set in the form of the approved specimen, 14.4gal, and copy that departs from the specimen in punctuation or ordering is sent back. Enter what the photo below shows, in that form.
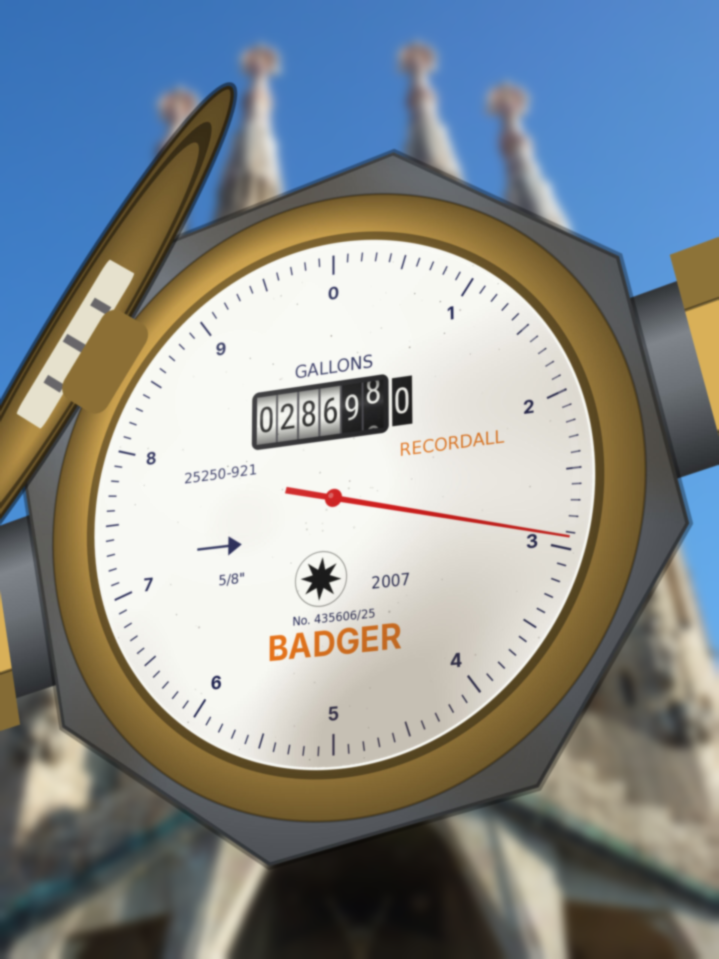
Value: 286982.9gal
